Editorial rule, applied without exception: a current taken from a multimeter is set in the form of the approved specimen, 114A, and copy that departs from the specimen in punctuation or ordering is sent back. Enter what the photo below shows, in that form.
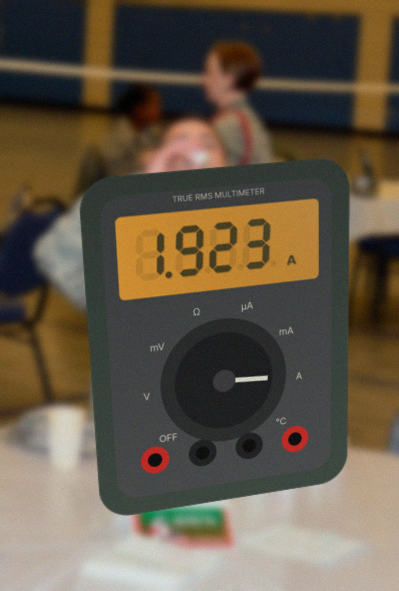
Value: 1.923A
